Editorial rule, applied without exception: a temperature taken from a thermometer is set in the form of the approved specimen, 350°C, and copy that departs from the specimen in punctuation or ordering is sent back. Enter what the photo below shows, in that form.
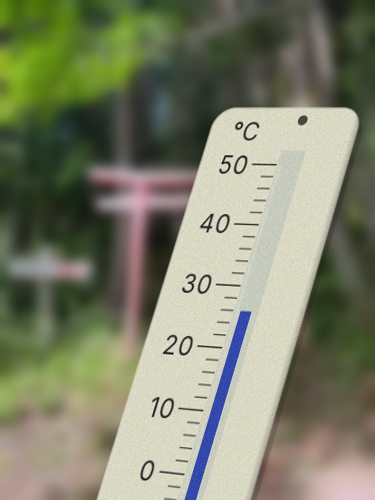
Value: 26°C
